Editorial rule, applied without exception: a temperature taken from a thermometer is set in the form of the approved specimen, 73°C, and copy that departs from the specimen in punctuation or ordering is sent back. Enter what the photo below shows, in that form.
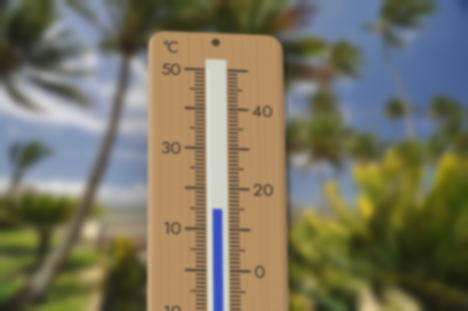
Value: 15°C
